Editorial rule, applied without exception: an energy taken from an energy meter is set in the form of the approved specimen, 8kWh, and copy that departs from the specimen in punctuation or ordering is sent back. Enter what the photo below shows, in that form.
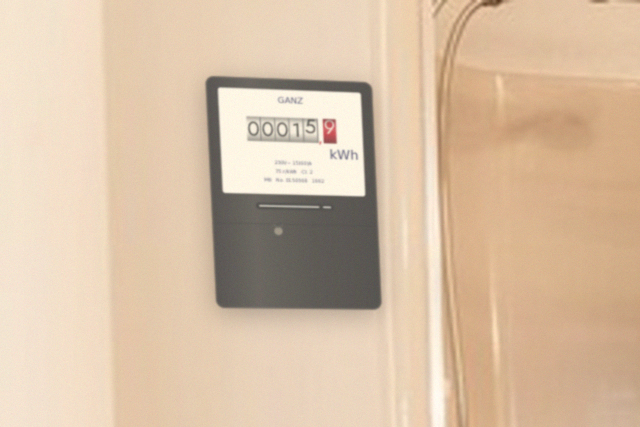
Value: 15.9kWh
